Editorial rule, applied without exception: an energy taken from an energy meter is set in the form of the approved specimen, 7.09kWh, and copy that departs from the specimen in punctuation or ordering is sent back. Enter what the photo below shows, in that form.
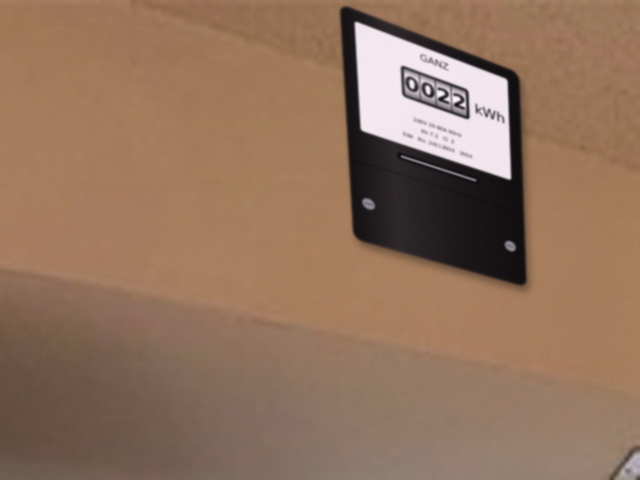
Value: 22kWh
